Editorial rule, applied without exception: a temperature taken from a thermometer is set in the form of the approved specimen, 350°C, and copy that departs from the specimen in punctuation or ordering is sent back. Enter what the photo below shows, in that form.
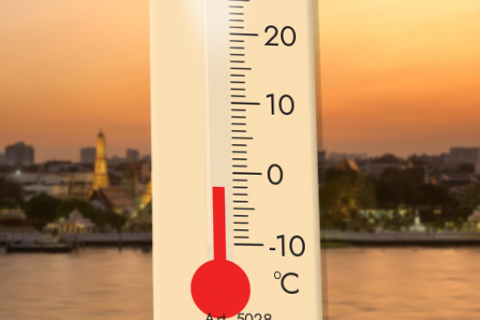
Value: -2°C
